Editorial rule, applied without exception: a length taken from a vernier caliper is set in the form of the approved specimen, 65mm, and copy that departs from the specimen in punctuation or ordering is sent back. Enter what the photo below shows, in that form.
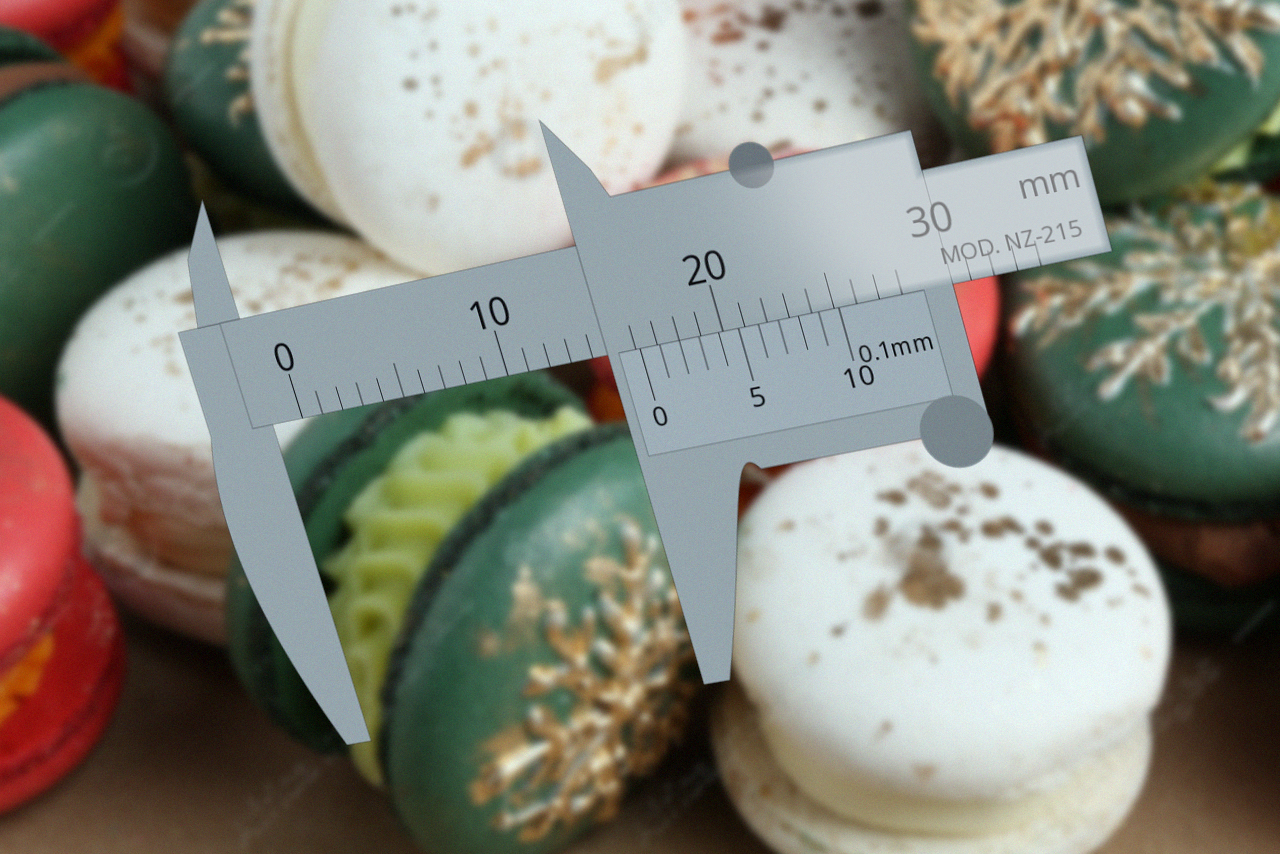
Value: 16.2mm
